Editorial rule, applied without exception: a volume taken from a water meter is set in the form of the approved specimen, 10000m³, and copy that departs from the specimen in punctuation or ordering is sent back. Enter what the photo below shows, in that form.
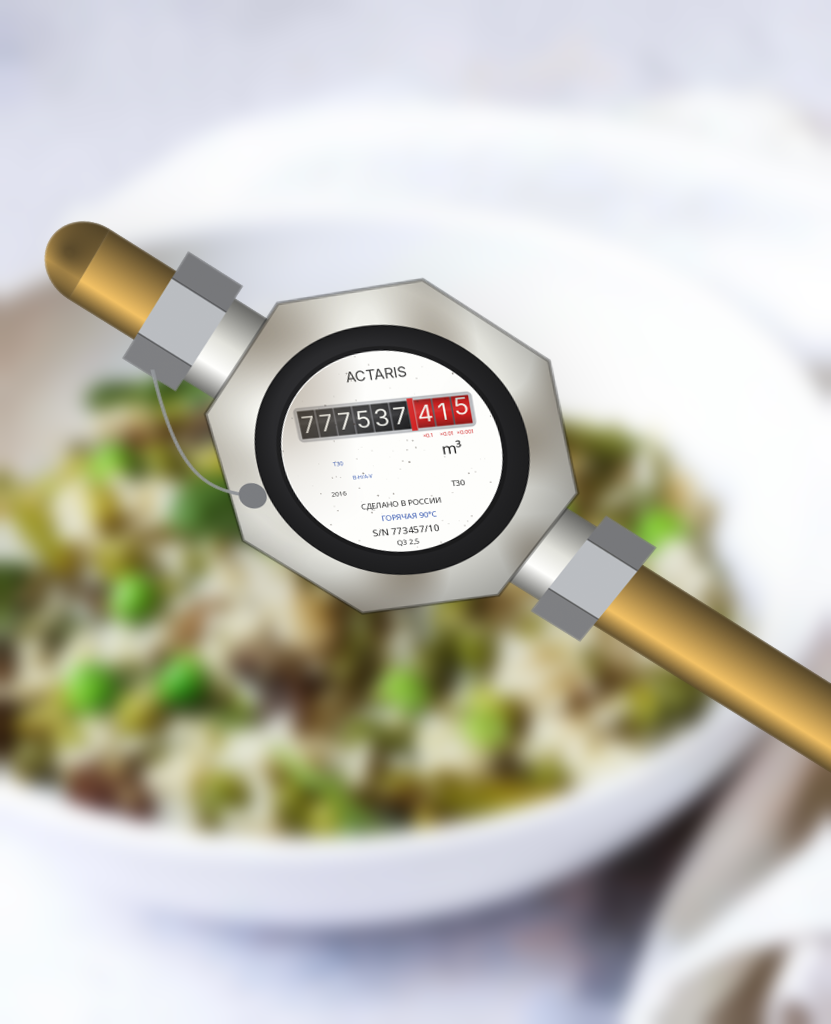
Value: 777537.415m³
